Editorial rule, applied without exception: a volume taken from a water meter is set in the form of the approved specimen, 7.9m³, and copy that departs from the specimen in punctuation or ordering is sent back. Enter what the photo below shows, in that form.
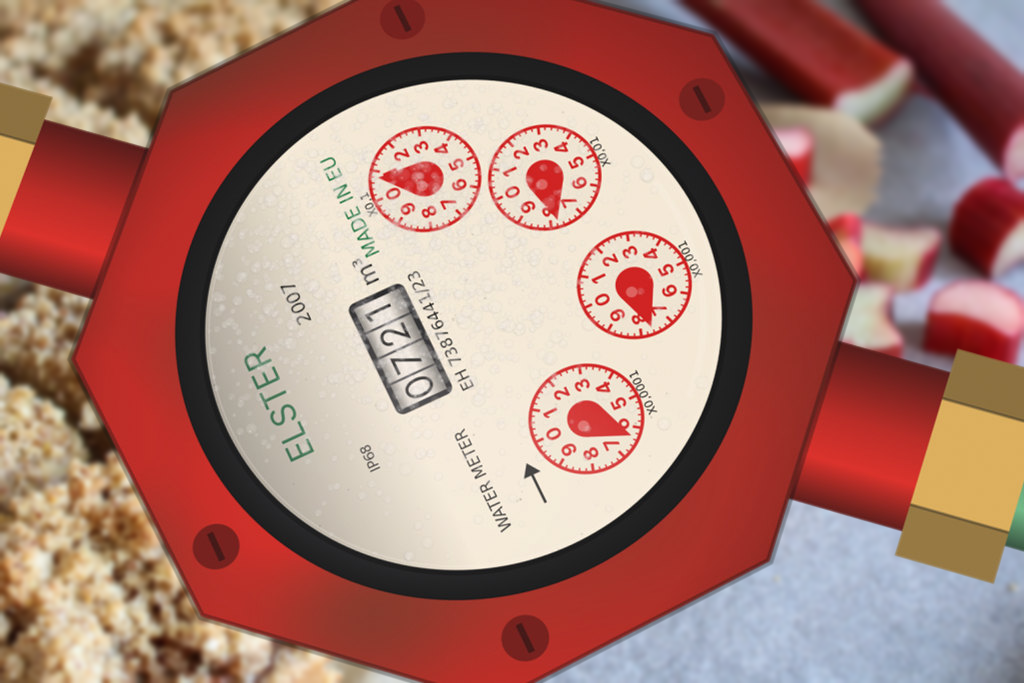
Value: 721.0776m³
